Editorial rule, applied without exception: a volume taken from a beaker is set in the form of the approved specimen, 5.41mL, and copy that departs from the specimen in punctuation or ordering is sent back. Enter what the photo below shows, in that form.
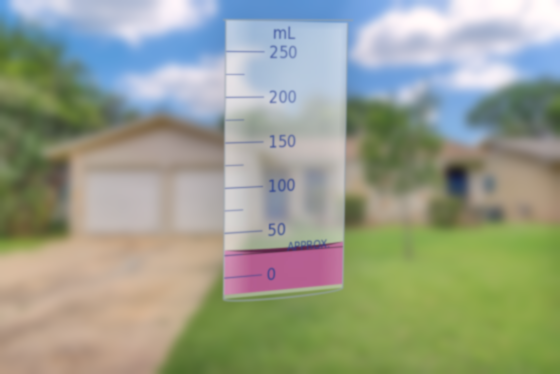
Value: 25mL
